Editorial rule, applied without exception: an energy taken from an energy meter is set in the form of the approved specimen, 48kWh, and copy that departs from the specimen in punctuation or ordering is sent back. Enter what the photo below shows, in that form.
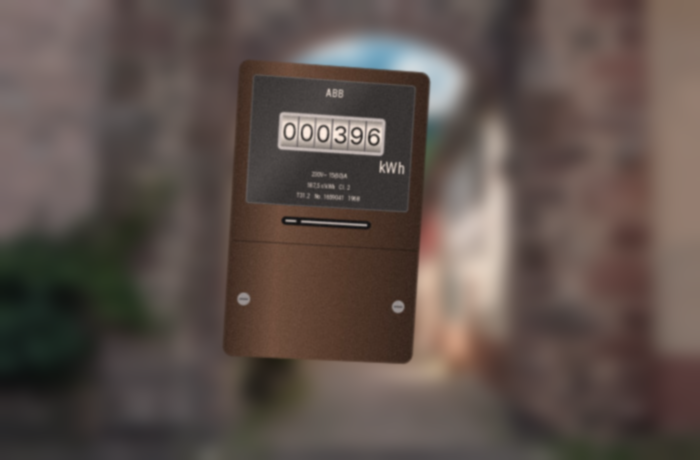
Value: 396kWh
